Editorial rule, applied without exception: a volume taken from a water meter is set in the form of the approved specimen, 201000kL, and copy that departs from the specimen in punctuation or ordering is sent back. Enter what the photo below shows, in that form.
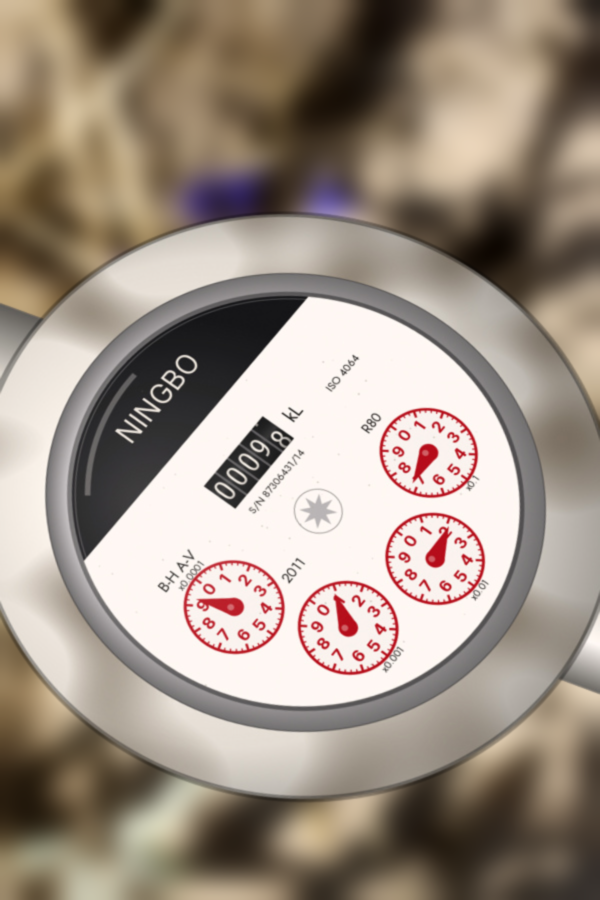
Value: 97.7209kL
